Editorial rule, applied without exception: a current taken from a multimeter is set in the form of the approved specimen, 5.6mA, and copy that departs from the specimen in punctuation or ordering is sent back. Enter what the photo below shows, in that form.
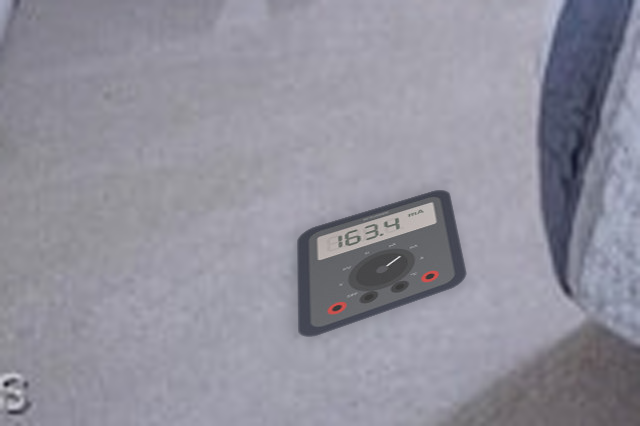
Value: 163.4mA
